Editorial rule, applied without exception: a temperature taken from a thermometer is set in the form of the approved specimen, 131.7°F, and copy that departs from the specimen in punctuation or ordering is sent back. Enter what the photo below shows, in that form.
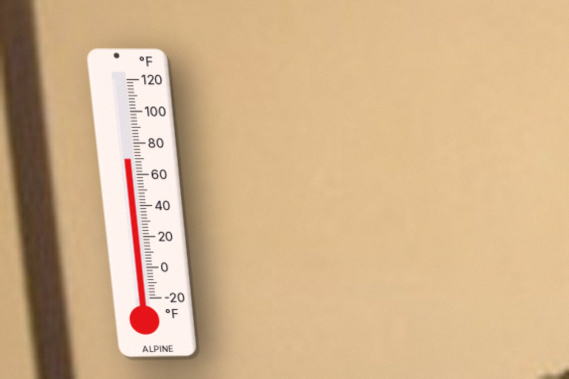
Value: 70°F
